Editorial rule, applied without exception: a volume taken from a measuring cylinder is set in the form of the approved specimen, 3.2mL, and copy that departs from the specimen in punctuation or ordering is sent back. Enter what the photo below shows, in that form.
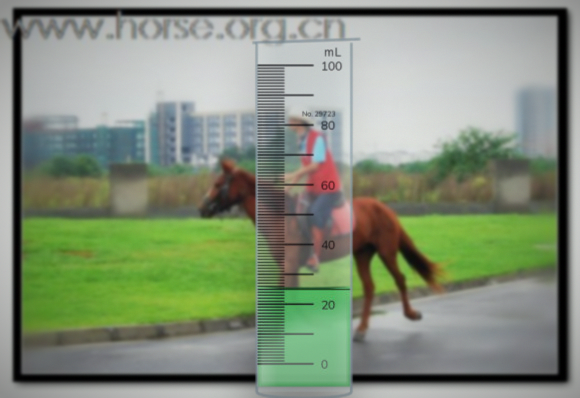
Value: 25mL
